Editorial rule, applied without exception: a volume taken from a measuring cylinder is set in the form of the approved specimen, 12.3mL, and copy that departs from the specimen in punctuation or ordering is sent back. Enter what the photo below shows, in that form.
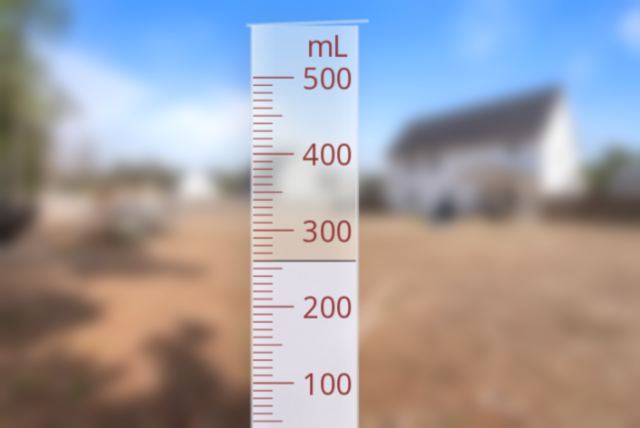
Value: 260mL
